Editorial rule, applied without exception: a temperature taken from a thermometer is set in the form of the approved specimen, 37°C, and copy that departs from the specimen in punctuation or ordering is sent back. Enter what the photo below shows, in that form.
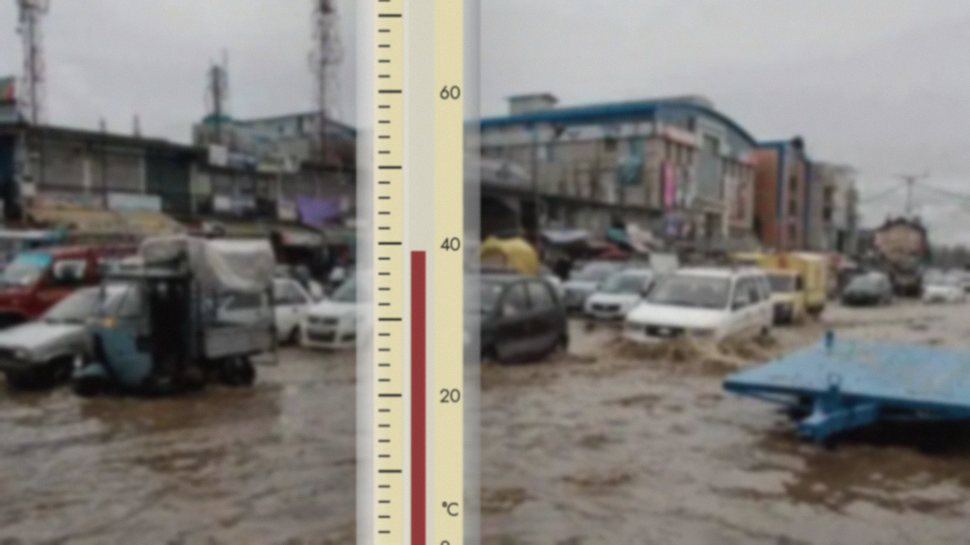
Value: 39°C
